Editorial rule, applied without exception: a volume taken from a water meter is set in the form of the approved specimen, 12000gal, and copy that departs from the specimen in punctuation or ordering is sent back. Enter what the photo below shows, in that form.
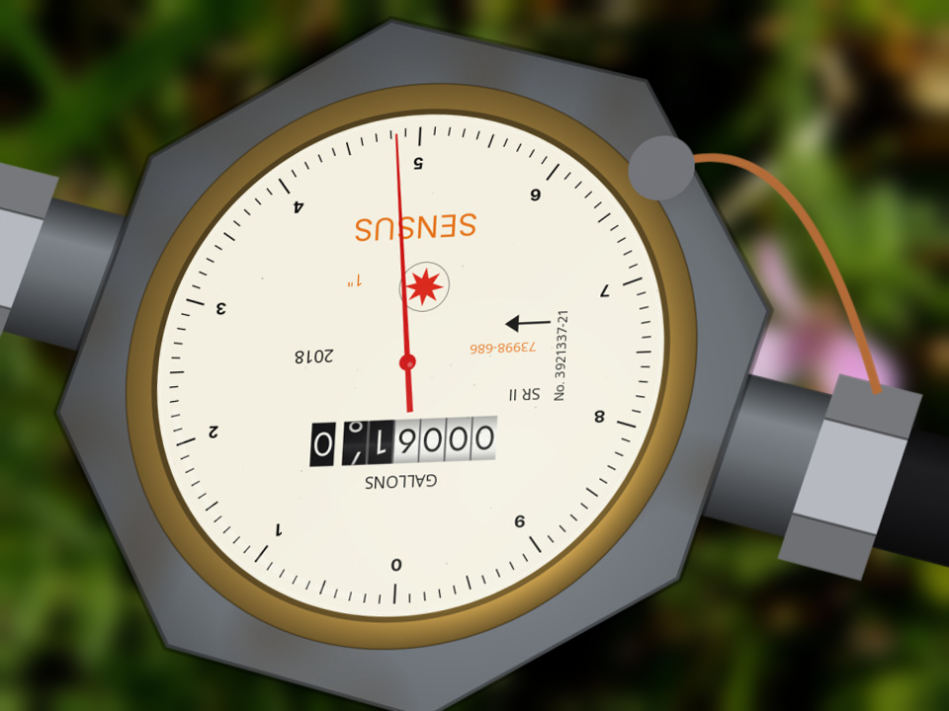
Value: 6174.8gal
